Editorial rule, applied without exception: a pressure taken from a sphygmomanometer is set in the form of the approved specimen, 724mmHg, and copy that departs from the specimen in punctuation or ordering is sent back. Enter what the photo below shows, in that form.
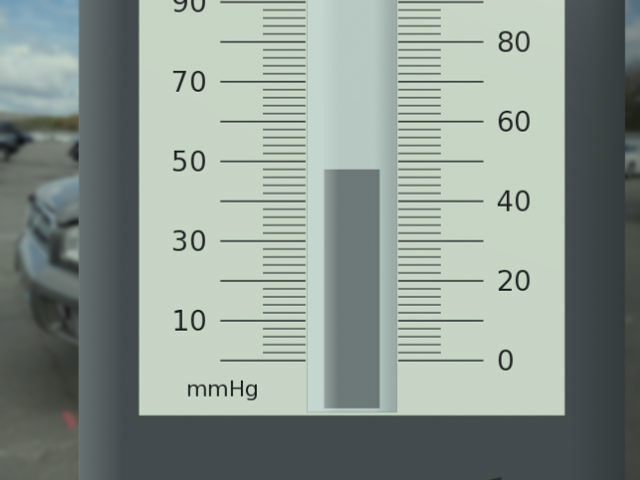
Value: 48mmHg
